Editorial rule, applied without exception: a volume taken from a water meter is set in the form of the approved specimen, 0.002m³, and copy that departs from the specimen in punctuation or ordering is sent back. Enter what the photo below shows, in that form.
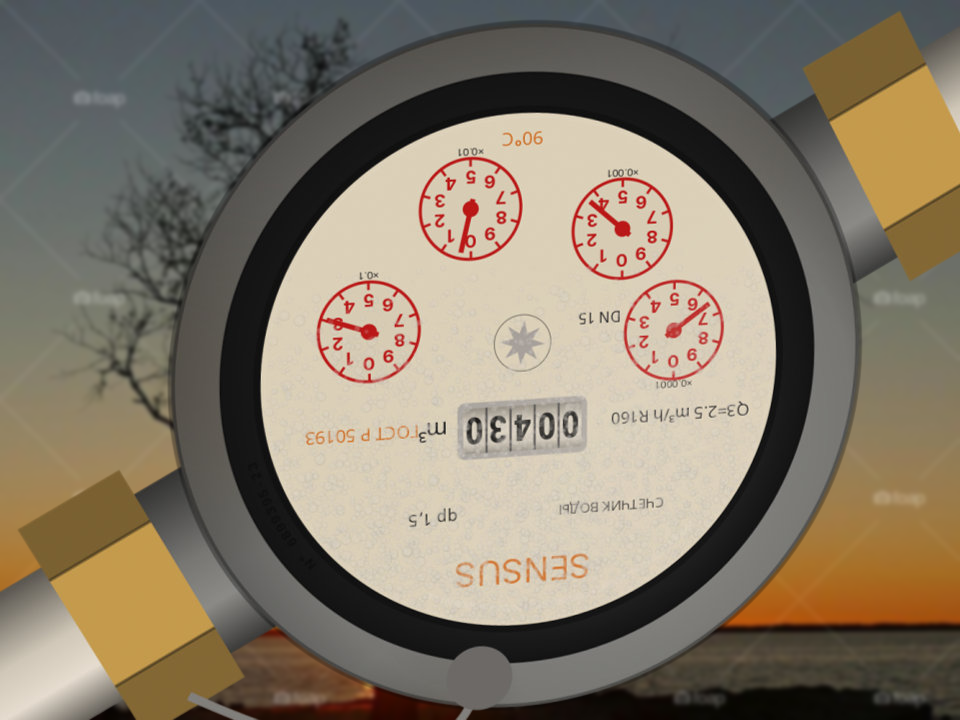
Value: 430.3036m³
